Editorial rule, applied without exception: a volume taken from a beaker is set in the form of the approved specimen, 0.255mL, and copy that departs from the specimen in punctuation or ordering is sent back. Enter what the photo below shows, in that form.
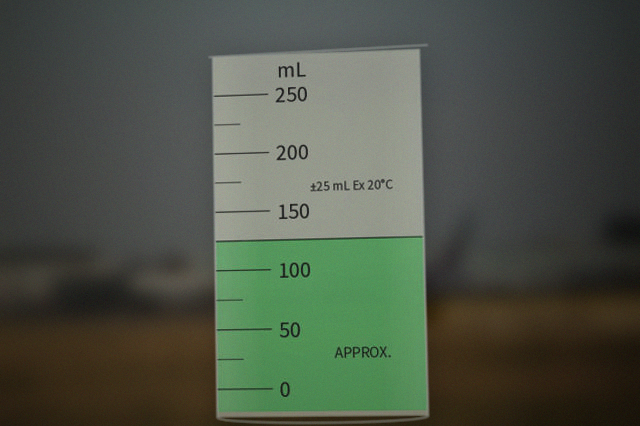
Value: 125mL
